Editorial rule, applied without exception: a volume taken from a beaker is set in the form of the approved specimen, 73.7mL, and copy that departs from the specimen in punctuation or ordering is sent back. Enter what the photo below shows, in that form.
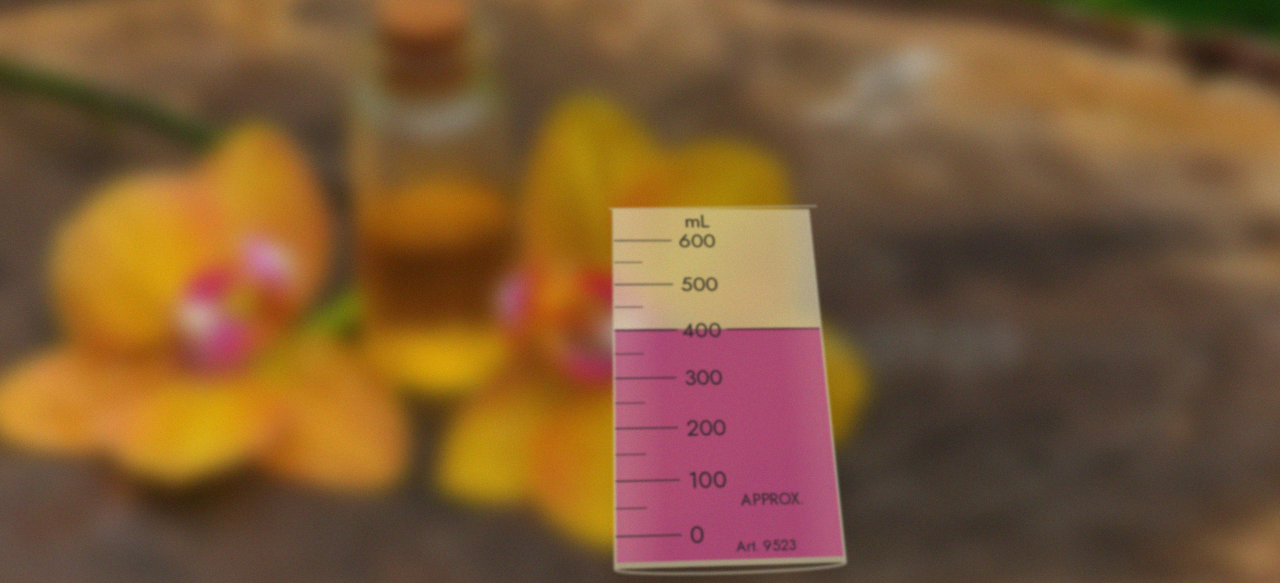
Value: 400mL
